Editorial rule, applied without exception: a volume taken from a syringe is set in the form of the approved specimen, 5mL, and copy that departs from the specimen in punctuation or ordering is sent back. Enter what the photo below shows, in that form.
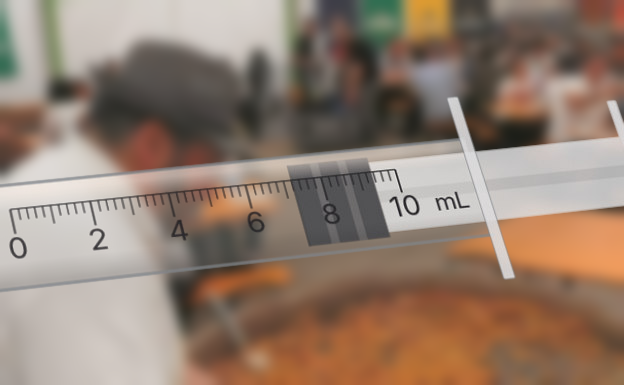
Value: 7.2mL
